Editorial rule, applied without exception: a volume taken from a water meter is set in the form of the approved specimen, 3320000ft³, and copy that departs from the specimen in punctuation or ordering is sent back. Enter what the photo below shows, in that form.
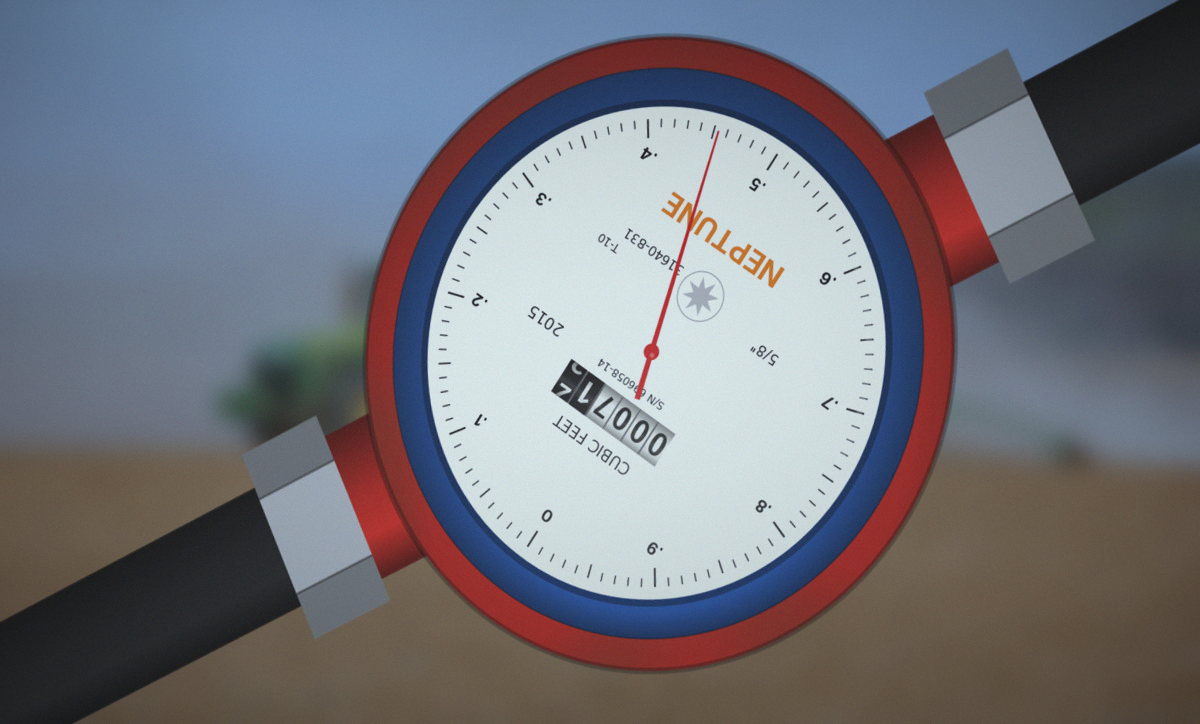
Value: 712.45ft³
